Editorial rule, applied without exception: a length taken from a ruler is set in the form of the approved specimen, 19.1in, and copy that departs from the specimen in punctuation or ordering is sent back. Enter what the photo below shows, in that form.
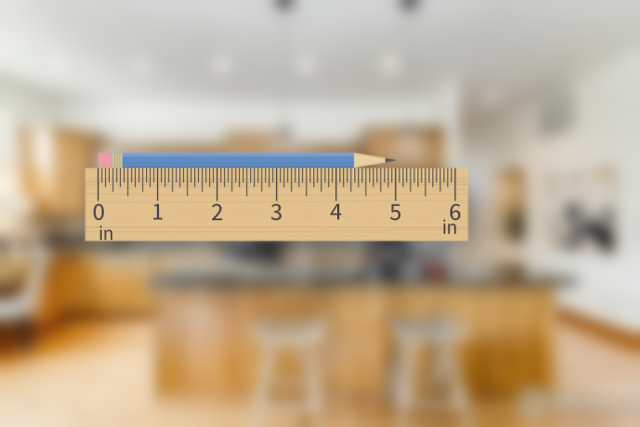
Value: 5in
